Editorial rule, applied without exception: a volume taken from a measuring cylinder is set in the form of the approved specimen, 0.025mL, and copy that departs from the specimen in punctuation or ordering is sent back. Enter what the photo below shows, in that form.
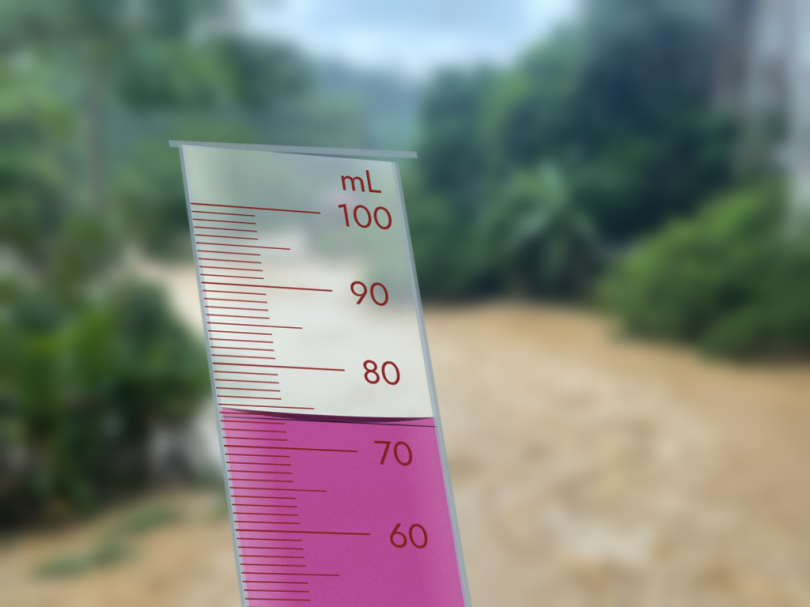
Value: 73.5mL
